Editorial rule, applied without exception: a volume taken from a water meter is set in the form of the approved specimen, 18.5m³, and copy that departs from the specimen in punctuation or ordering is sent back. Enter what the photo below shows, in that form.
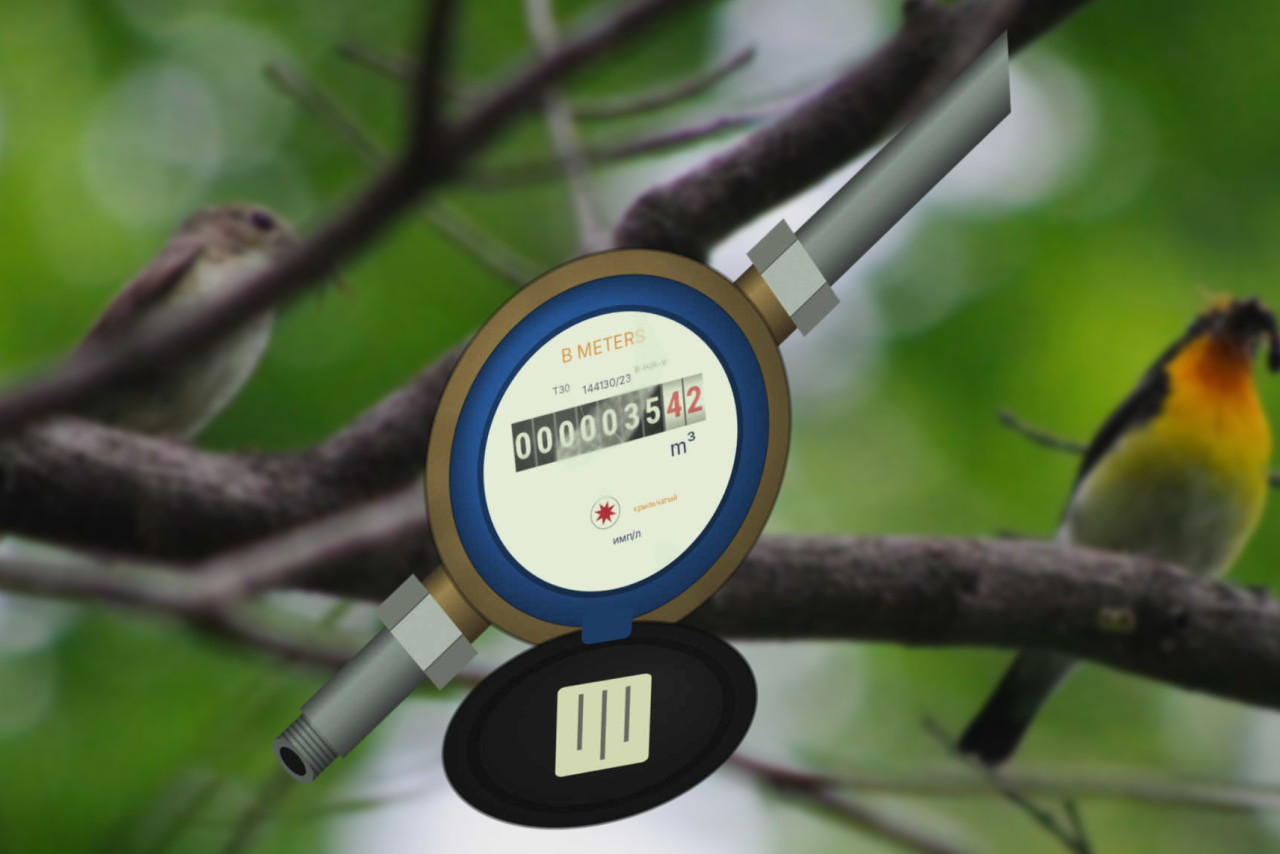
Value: 35.42m³
